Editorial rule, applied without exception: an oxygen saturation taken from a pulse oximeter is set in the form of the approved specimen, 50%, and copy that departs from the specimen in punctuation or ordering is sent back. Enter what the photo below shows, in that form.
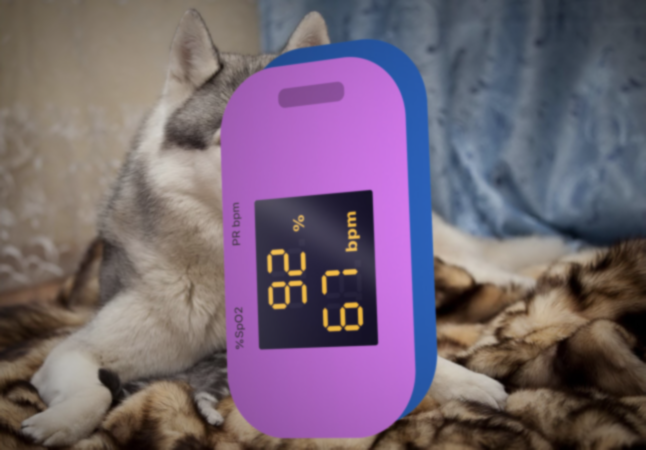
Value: 92%
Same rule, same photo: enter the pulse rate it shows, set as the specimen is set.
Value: 67bpm
